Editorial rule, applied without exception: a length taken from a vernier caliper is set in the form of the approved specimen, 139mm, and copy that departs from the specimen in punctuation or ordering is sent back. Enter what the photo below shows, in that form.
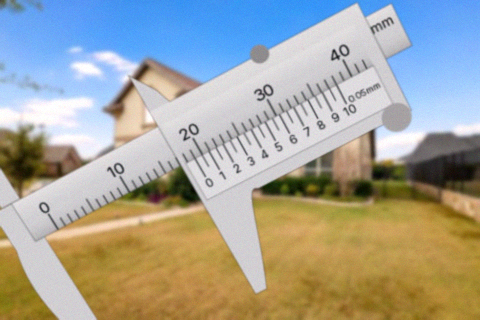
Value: 19.0mm
